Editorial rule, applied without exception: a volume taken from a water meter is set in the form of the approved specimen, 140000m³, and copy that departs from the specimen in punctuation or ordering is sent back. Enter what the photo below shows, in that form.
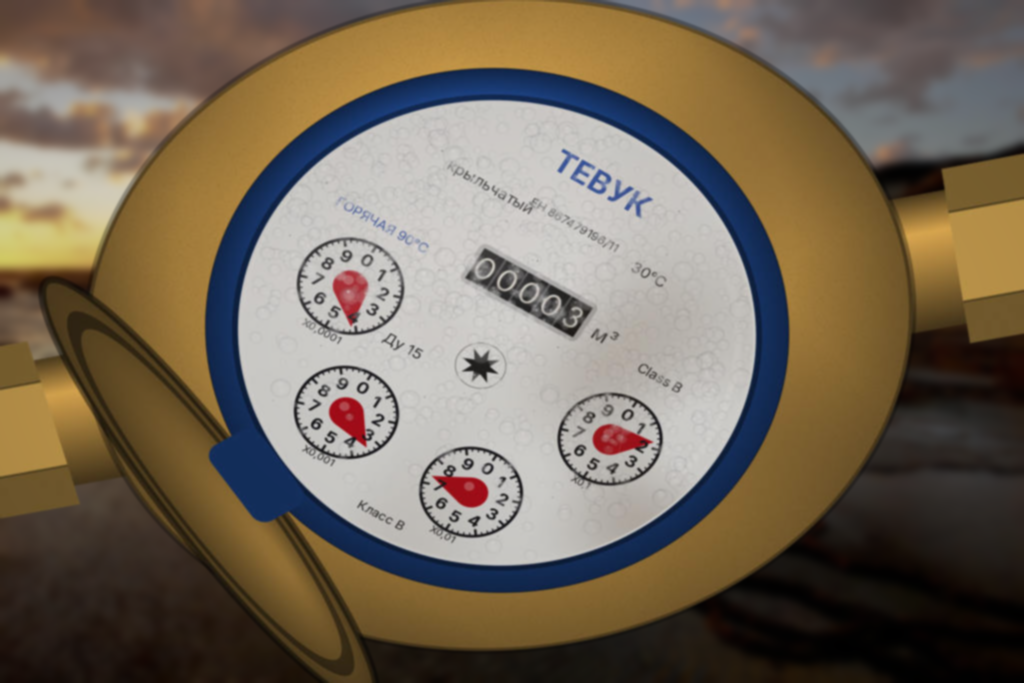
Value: 3.1734m³
